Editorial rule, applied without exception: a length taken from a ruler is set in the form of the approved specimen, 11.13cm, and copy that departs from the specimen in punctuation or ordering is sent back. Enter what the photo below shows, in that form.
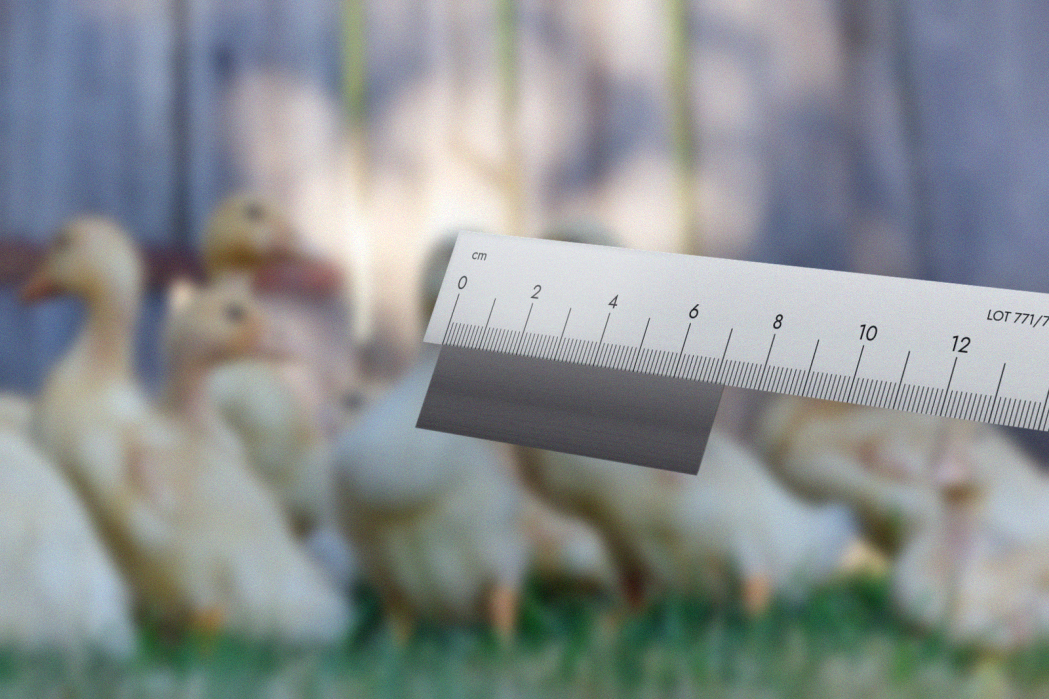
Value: 7.2cm
